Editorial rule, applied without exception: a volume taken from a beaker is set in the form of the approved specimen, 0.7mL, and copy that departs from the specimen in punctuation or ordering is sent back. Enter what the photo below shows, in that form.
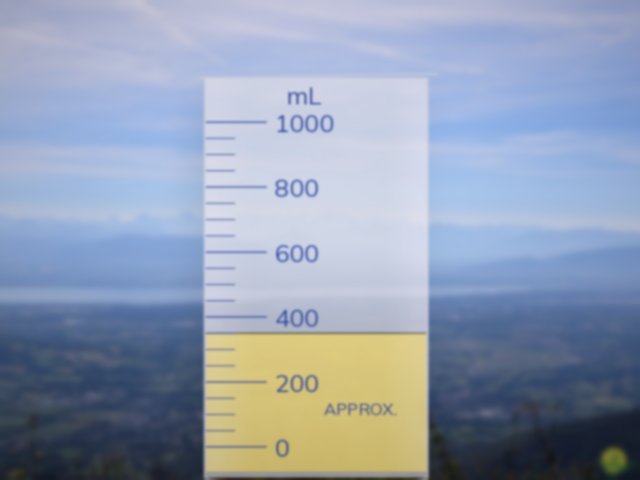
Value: 350mL
